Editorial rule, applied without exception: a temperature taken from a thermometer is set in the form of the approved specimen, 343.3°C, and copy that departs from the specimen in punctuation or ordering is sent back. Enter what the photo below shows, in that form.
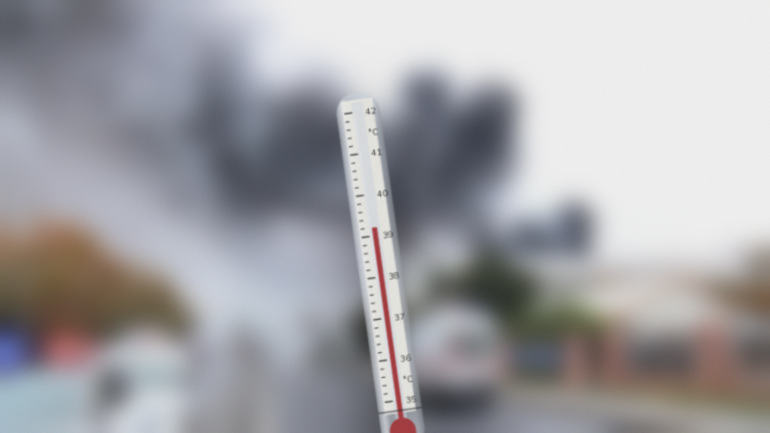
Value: 39.2°C
